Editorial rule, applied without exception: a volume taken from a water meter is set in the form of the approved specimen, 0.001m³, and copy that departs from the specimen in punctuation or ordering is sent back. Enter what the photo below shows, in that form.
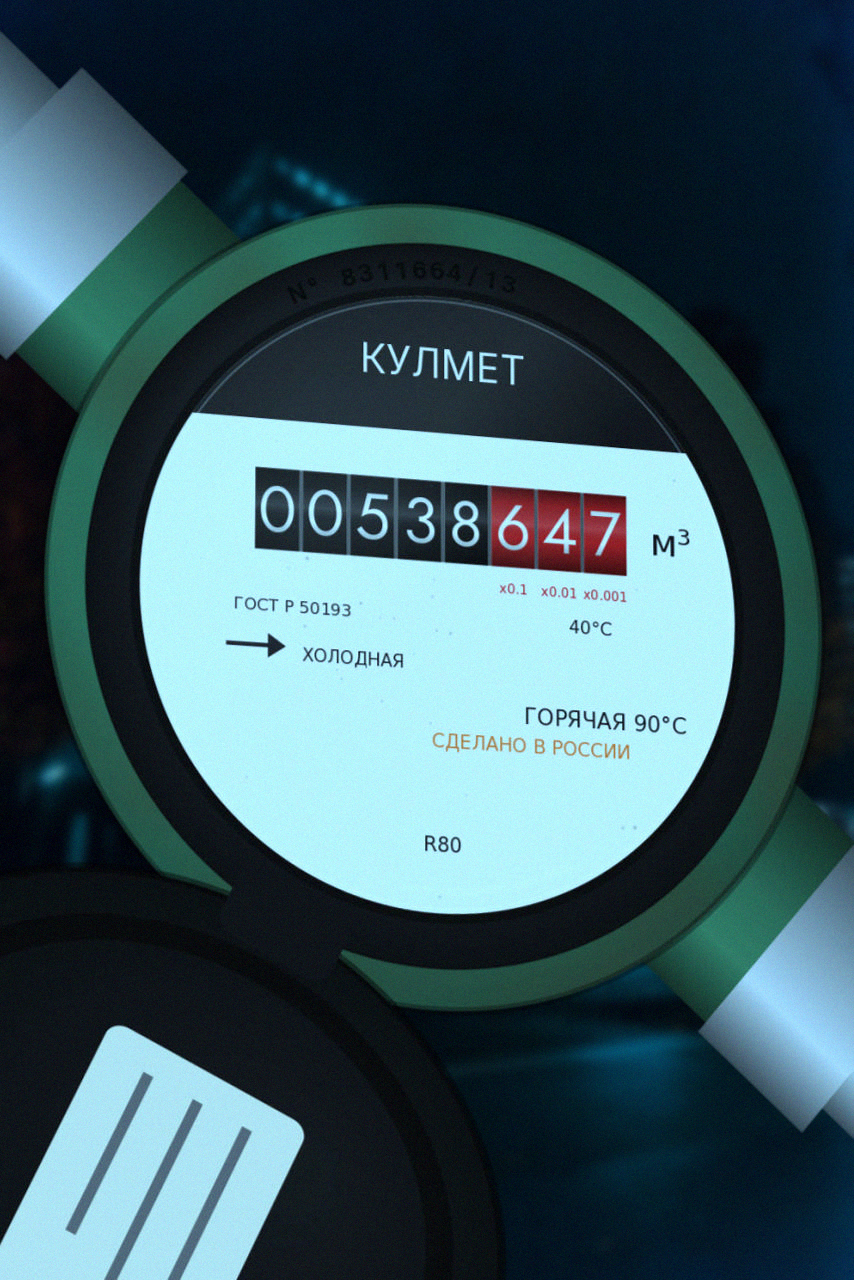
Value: 538.647m³
